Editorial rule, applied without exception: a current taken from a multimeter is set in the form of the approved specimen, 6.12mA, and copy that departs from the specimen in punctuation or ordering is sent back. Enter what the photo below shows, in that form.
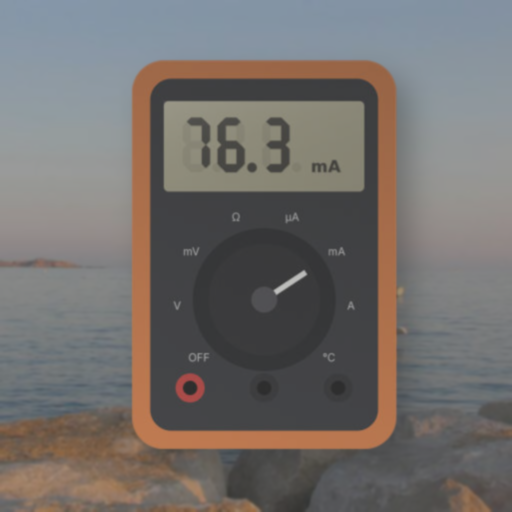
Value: 76.3mA
